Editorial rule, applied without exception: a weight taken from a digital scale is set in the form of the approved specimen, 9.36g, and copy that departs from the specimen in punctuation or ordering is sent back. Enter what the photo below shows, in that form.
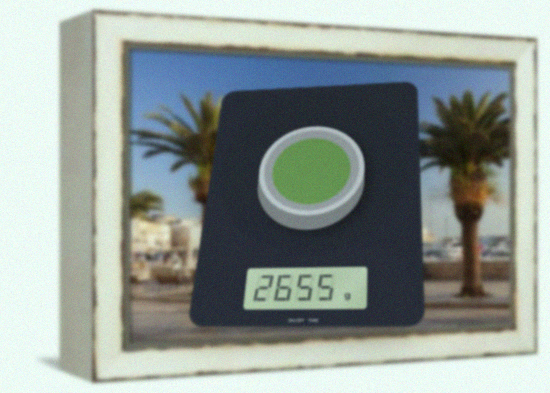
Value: 2655g
